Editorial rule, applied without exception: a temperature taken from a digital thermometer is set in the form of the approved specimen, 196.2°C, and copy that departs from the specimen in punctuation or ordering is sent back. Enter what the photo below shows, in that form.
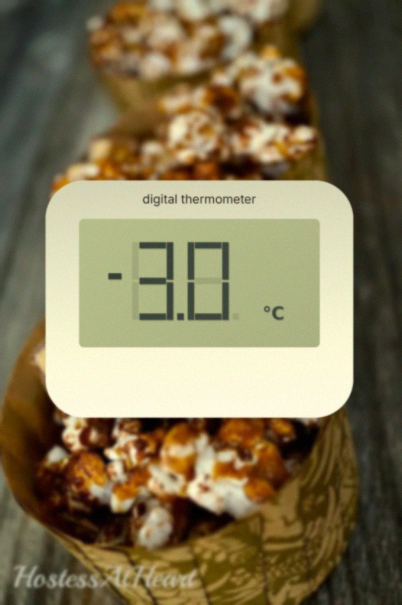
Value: -3.0°C
